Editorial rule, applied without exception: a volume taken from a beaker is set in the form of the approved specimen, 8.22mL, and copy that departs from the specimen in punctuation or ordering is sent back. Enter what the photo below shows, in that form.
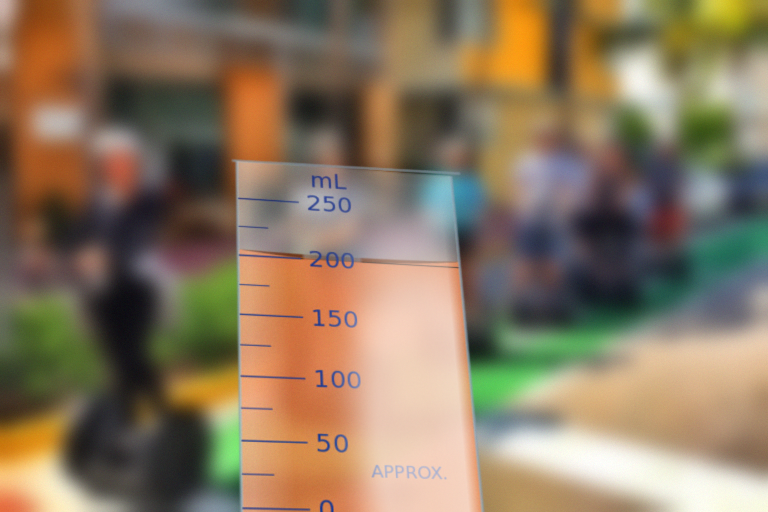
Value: 200mL
